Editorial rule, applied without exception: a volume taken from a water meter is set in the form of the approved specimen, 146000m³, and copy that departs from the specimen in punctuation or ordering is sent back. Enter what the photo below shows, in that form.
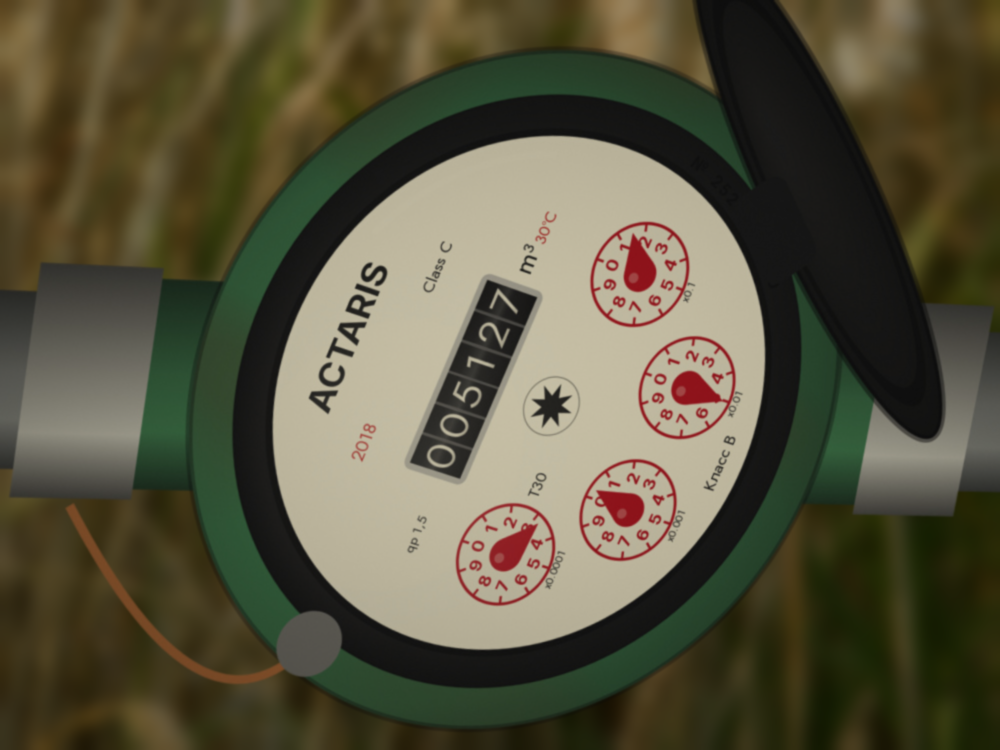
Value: 5127.1503m³
